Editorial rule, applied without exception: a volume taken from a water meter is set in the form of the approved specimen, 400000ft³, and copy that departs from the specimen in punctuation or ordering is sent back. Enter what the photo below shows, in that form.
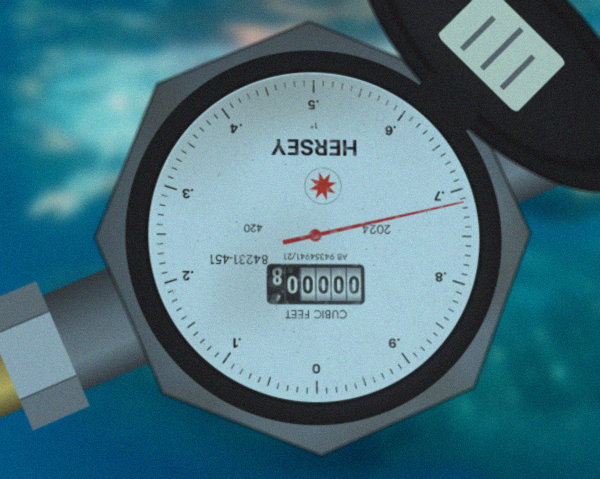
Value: 7.71ft³
